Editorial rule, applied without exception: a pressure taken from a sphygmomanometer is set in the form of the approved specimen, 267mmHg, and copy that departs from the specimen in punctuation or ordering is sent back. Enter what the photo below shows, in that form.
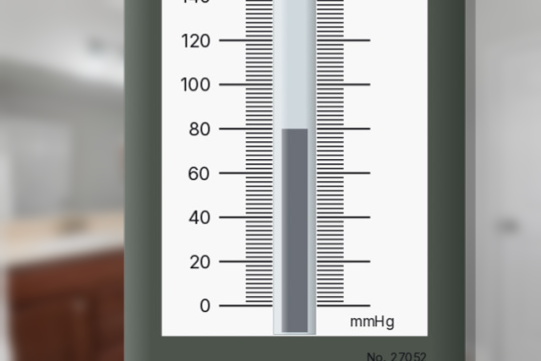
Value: 80mmHg
